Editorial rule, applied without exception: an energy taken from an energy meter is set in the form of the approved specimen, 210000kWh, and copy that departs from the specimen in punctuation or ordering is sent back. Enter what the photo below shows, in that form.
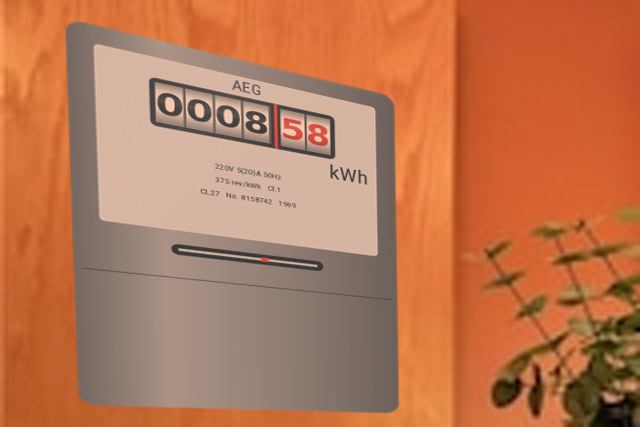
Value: 8.58kWh
